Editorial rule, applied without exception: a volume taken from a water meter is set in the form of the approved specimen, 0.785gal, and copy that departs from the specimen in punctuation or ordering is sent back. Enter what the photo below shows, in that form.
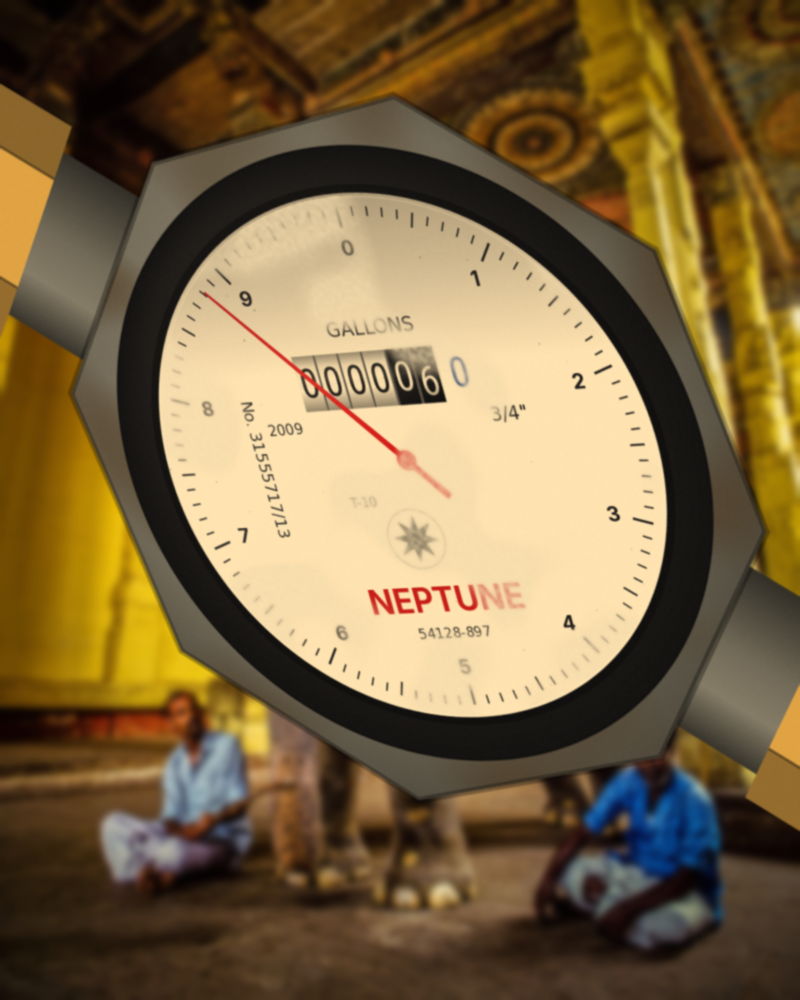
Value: 58.8gal
